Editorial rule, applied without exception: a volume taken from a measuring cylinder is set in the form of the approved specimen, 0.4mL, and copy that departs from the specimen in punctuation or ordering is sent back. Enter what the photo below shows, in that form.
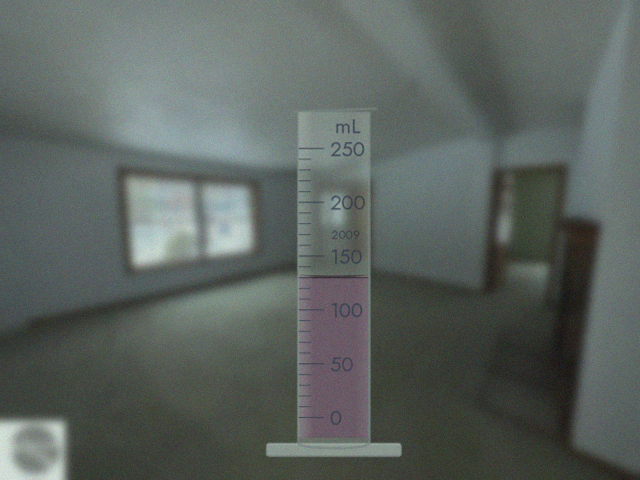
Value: 130mL
